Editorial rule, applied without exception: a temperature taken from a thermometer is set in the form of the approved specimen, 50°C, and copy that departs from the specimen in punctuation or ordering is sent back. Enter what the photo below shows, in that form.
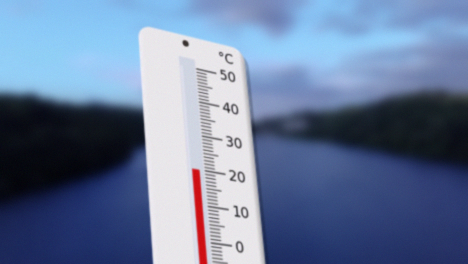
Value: 20°C
